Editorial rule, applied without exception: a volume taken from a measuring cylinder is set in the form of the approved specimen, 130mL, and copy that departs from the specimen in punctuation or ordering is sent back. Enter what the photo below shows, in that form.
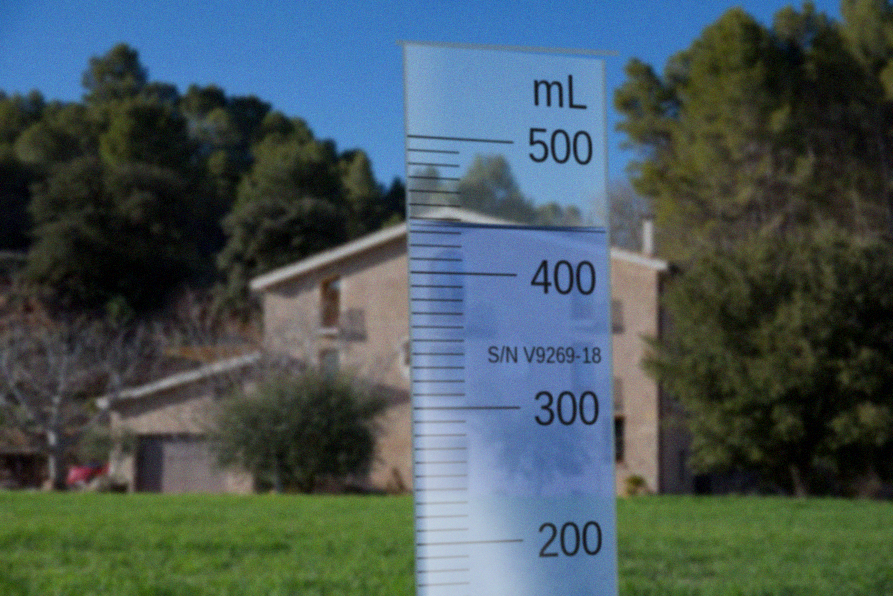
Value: 435mL
